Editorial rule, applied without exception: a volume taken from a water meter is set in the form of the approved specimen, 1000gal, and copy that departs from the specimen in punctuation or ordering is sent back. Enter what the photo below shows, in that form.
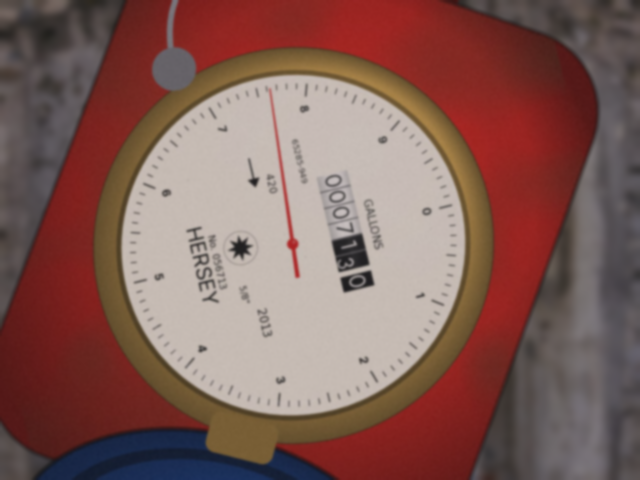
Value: 7127.6gal
